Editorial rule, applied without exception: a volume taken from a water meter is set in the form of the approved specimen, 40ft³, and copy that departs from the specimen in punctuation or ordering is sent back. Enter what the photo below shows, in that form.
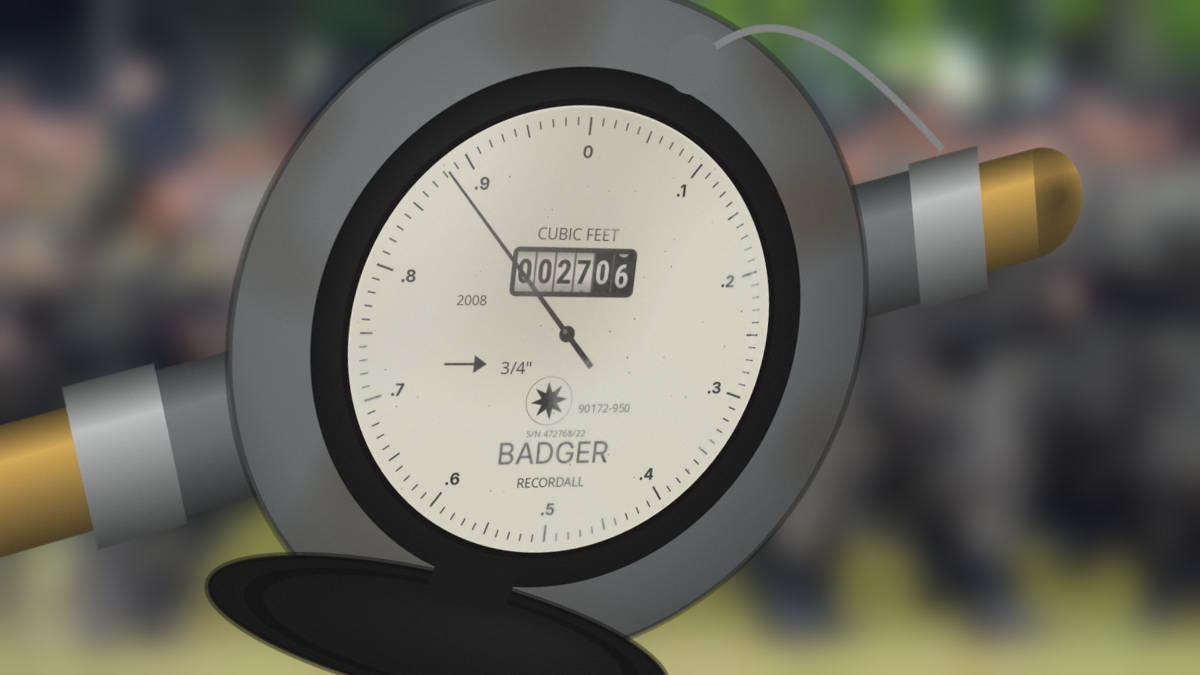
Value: 2705.88ft³
